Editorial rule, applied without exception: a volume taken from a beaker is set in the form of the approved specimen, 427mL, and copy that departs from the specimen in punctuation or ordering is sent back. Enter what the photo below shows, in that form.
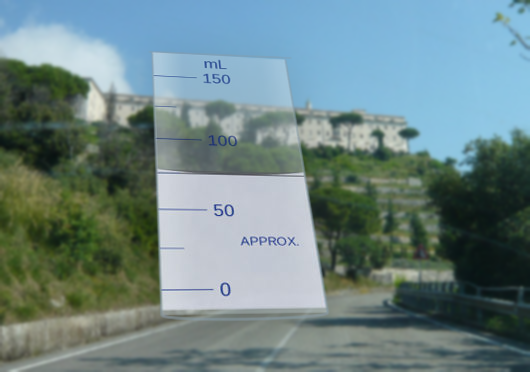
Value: 75mL
